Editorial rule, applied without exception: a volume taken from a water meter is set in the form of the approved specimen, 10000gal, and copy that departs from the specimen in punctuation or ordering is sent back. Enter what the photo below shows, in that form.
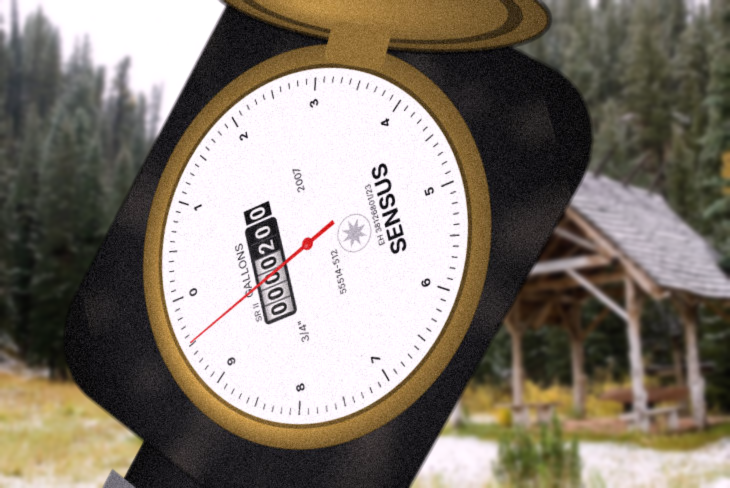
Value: 199.5gal
